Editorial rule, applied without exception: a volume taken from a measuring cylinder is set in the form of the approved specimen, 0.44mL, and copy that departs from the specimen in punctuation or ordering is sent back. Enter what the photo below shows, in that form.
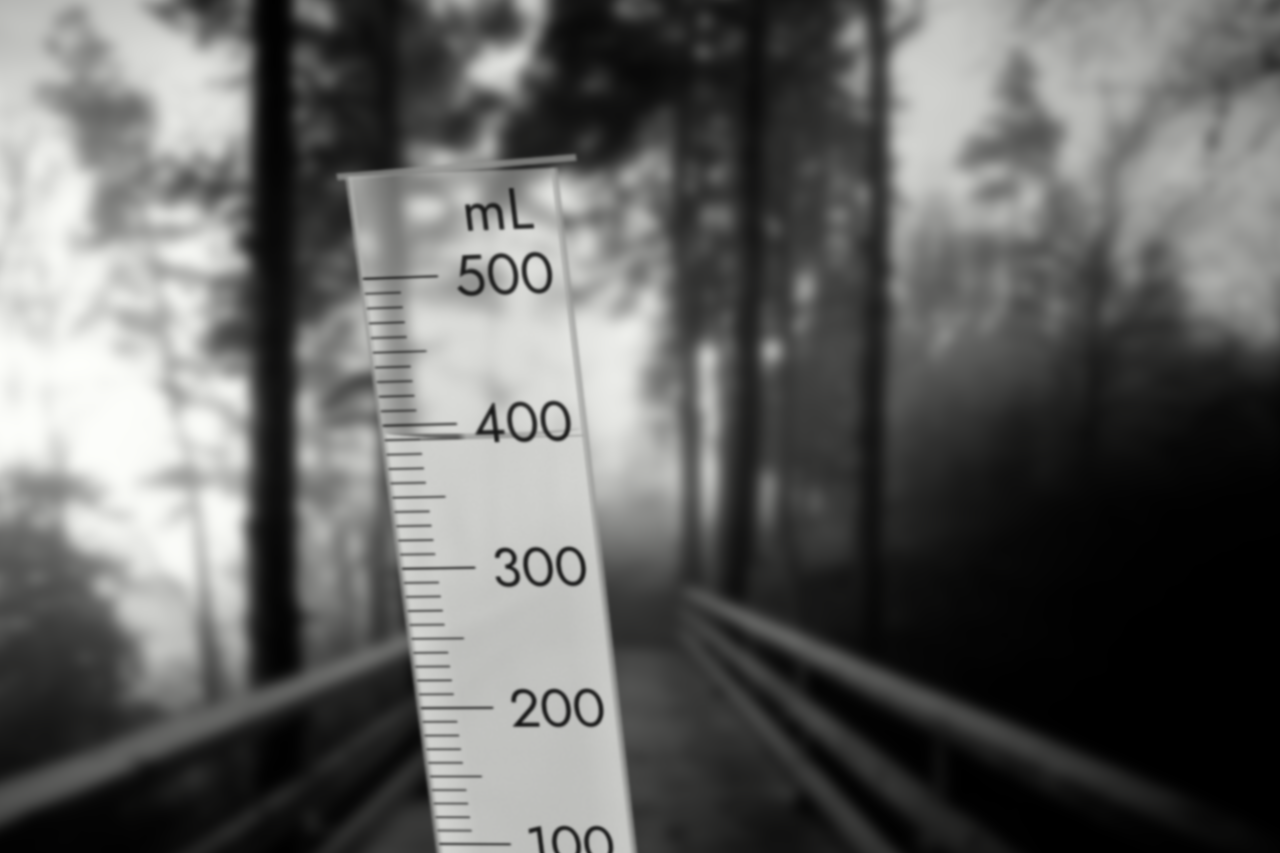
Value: 390mL
